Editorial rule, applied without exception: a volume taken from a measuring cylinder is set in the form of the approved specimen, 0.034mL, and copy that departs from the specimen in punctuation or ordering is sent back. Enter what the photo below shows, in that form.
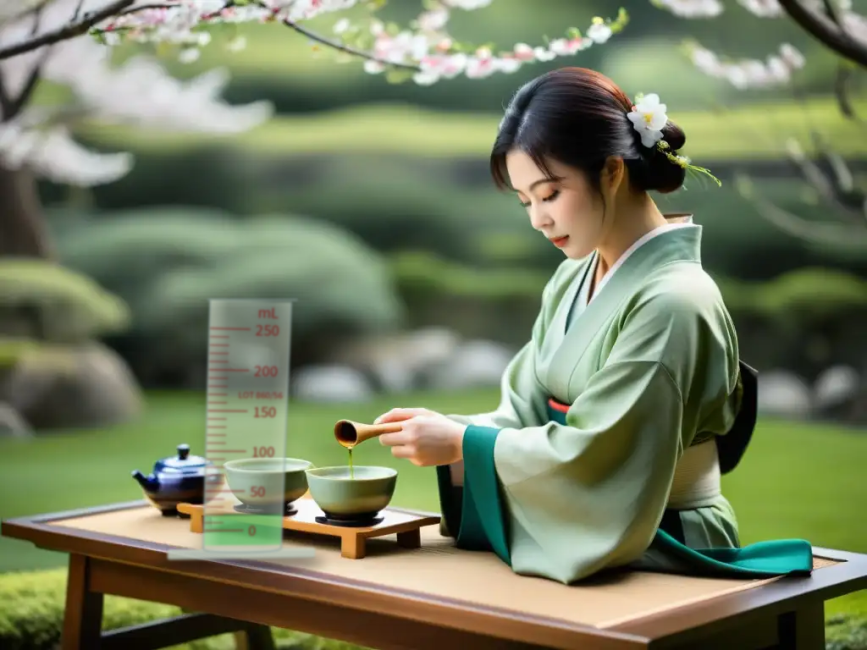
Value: 20mL
